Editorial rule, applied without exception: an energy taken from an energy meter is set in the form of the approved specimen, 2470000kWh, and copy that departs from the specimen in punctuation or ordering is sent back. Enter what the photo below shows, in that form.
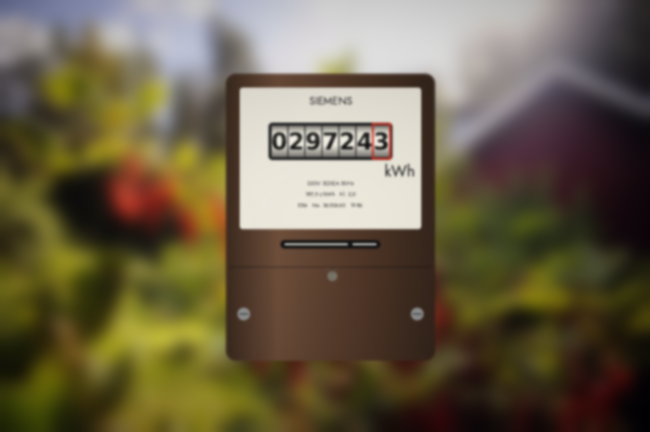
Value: 29724.3kWh
